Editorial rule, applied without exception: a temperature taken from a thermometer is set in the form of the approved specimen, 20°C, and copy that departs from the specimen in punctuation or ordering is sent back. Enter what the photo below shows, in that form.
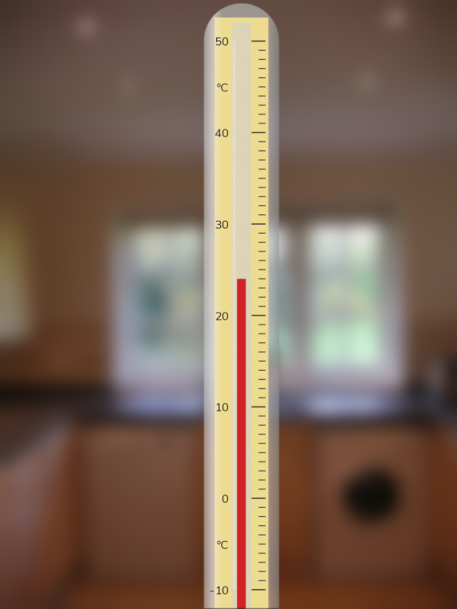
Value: 24°C
